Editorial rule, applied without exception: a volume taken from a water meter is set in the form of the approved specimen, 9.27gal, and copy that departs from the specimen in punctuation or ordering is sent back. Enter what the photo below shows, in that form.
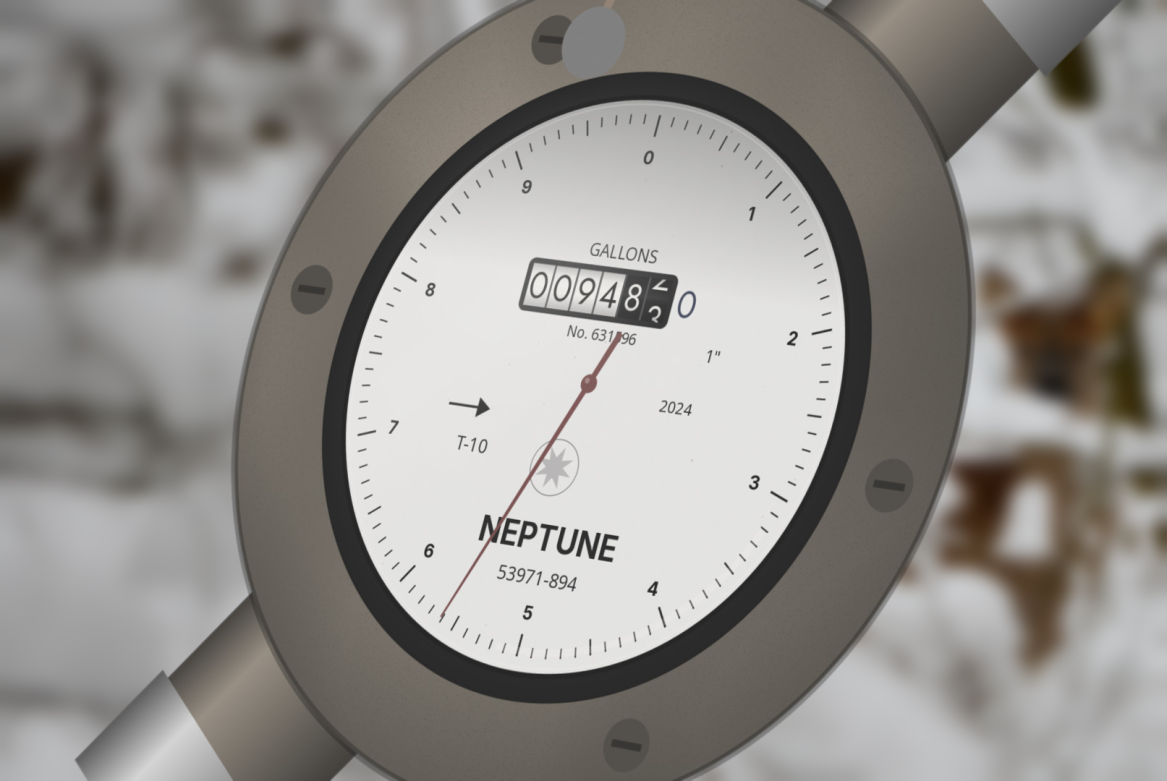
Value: 94825.6gal
